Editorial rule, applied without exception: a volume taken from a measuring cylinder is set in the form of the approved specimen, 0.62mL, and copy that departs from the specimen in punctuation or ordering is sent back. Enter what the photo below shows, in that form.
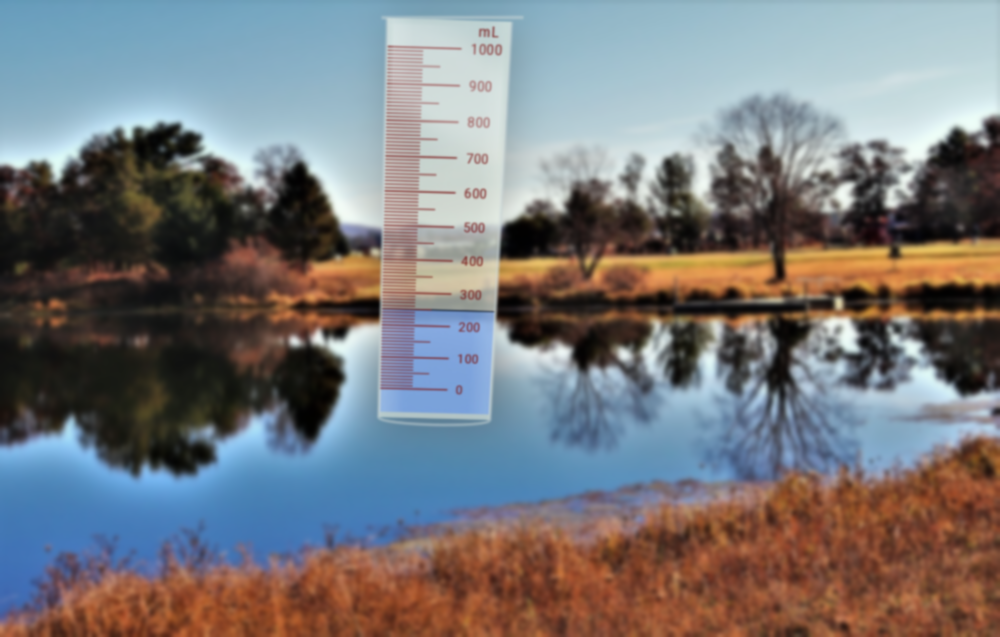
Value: 250mL
